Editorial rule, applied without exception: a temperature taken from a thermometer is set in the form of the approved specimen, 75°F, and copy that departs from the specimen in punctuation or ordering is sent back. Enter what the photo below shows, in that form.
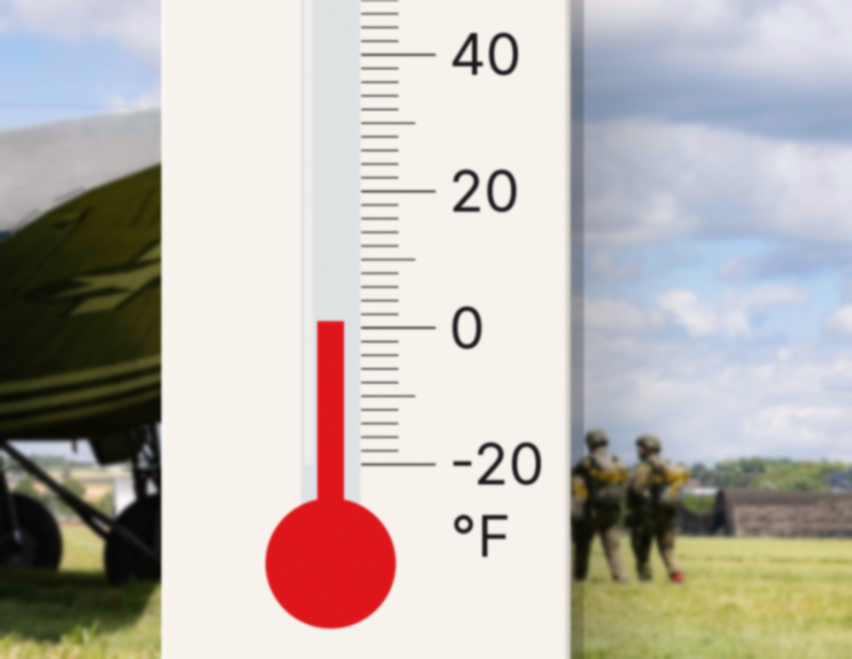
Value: 1°F
